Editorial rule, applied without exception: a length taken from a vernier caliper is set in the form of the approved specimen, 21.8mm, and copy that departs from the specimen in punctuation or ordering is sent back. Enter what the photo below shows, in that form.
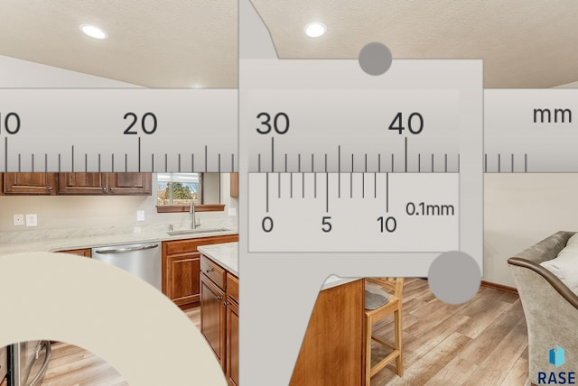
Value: 29.6mm
